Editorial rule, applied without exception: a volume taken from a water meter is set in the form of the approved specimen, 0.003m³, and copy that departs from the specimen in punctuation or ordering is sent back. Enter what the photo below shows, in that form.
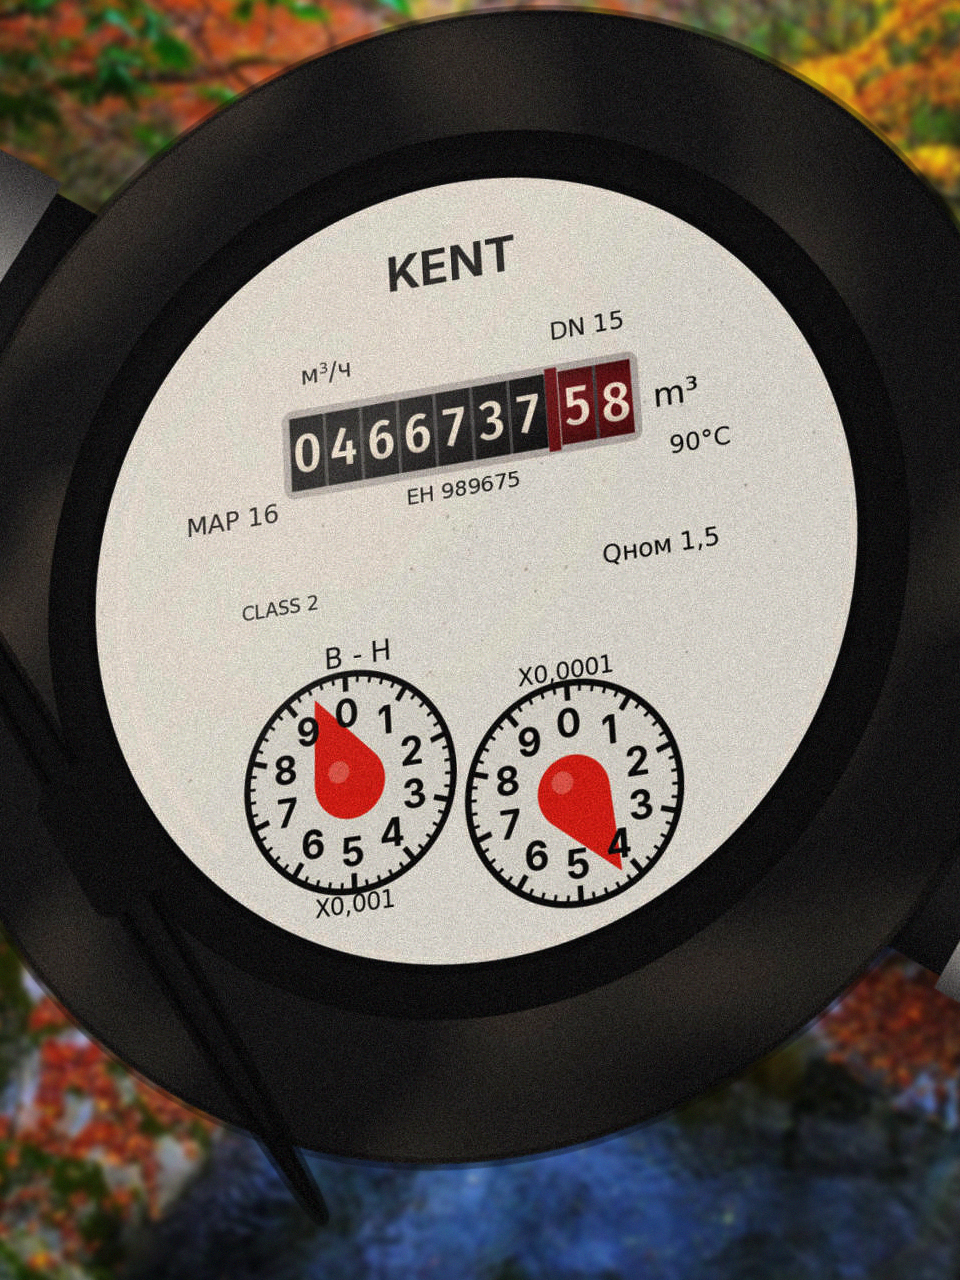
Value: 466737.5794m³
